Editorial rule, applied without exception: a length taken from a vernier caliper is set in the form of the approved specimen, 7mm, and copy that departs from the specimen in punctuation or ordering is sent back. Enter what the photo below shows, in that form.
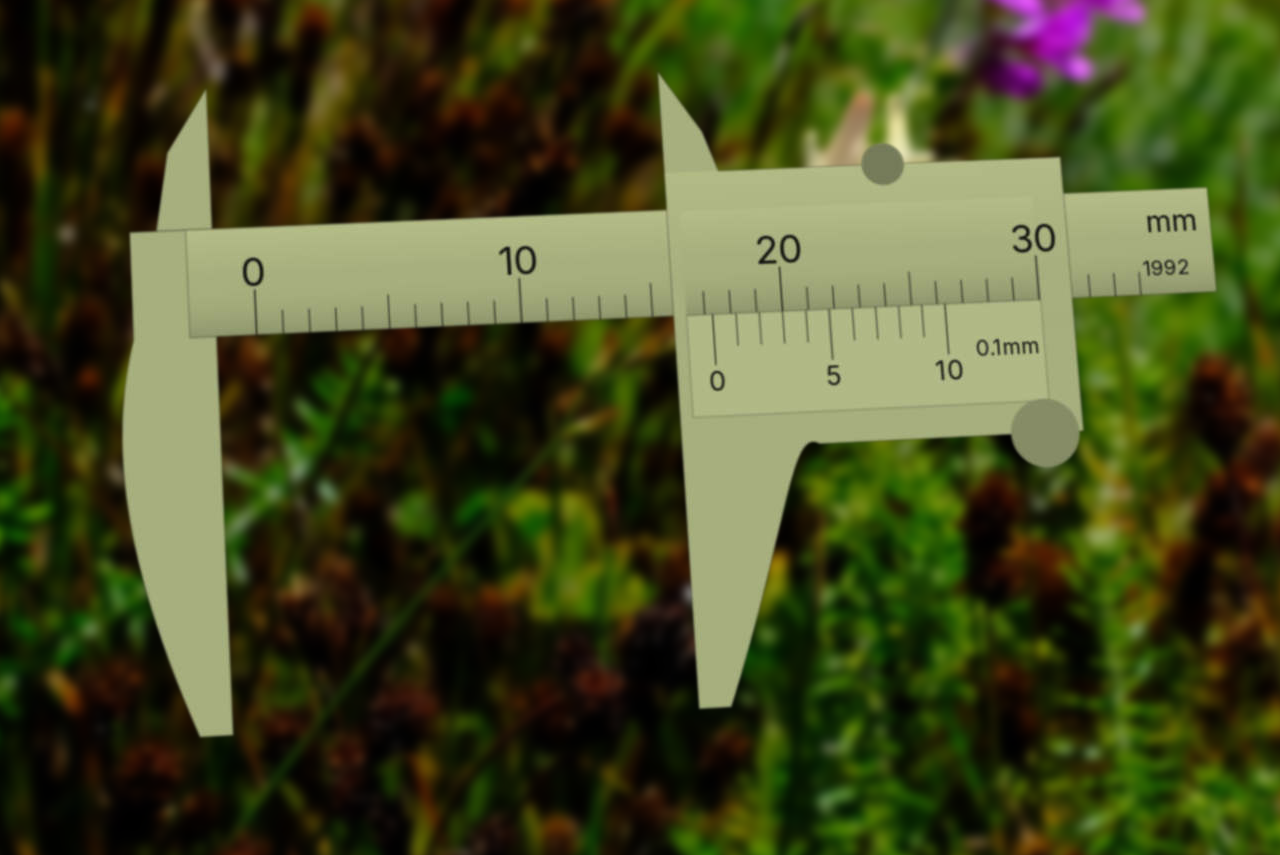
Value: 17.3mm
